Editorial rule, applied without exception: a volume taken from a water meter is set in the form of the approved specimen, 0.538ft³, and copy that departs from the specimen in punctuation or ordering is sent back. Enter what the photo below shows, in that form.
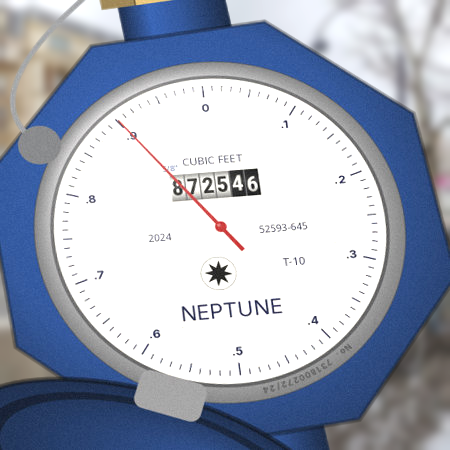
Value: 872545.90ft³
